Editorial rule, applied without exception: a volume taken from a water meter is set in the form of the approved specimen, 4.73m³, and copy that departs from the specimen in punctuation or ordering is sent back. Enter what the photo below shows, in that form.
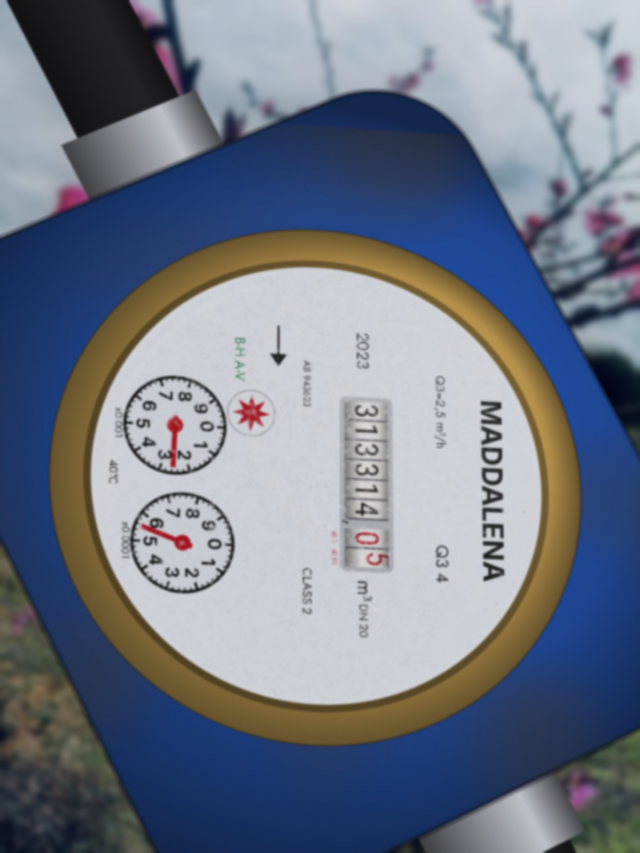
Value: 313314.0525m³
